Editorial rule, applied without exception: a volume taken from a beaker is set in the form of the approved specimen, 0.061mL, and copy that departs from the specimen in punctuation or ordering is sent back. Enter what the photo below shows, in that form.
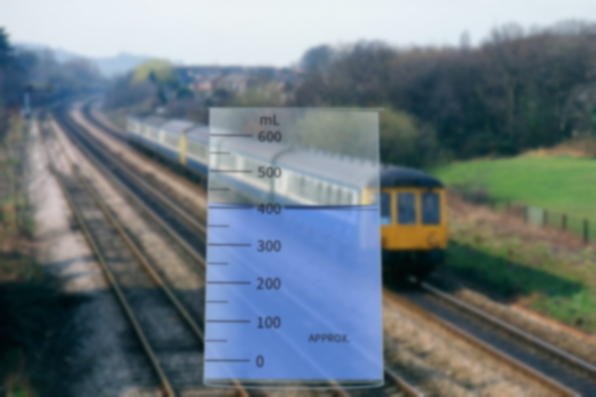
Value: 400mL
